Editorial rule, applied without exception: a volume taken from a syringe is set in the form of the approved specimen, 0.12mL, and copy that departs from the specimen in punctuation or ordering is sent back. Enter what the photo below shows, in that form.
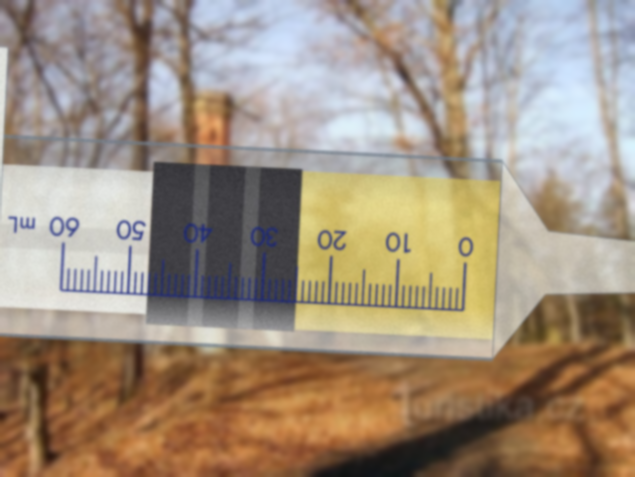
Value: 25mL
